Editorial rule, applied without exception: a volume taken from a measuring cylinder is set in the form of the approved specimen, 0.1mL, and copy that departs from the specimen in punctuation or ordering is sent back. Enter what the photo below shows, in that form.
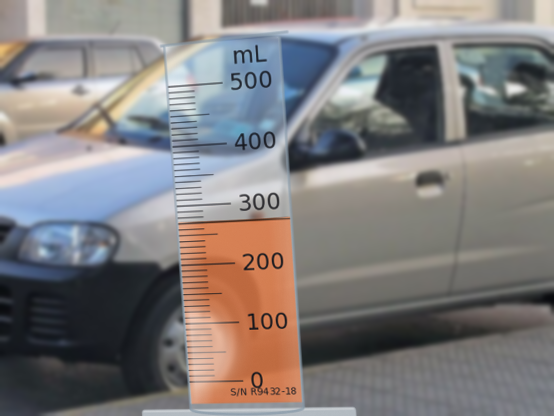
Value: 270mL
